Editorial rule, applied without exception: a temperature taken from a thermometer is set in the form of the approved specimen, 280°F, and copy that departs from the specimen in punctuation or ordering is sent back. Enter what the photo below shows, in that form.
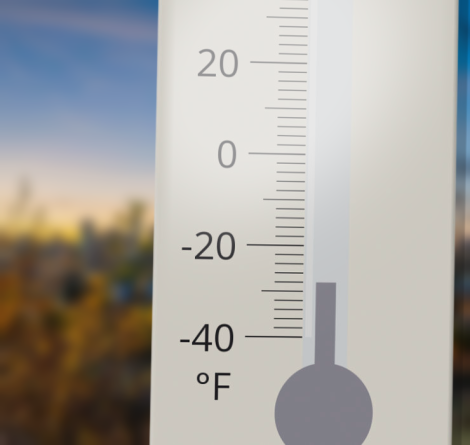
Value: -28°F
